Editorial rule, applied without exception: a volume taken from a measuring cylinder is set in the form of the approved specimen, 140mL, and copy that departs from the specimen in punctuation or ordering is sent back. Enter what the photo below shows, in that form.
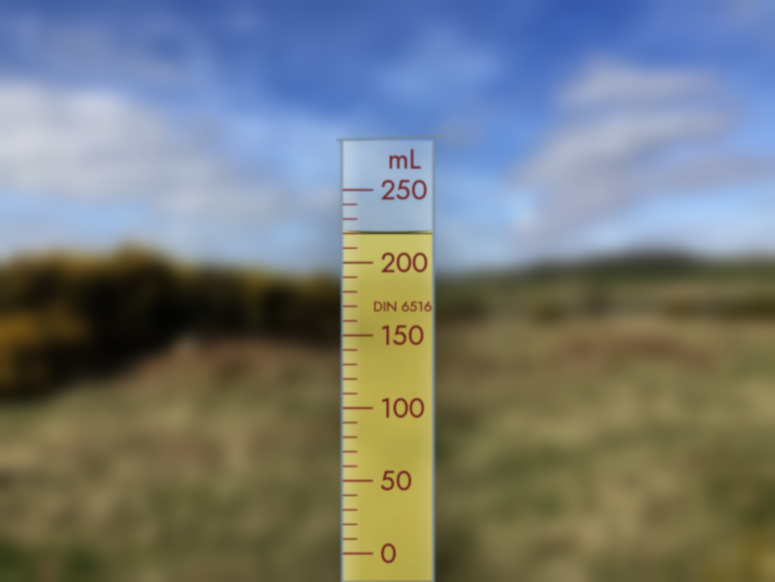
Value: 220mL
